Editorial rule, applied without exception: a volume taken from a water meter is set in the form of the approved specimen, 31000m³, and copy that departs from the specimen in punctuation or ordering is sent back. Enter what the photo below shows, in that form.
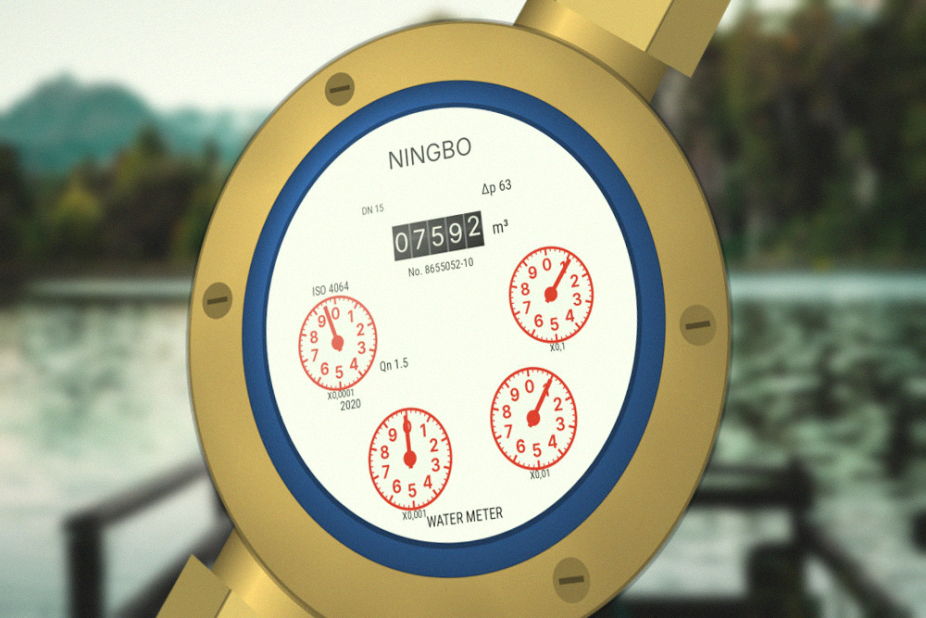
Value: 7592.1099m³
